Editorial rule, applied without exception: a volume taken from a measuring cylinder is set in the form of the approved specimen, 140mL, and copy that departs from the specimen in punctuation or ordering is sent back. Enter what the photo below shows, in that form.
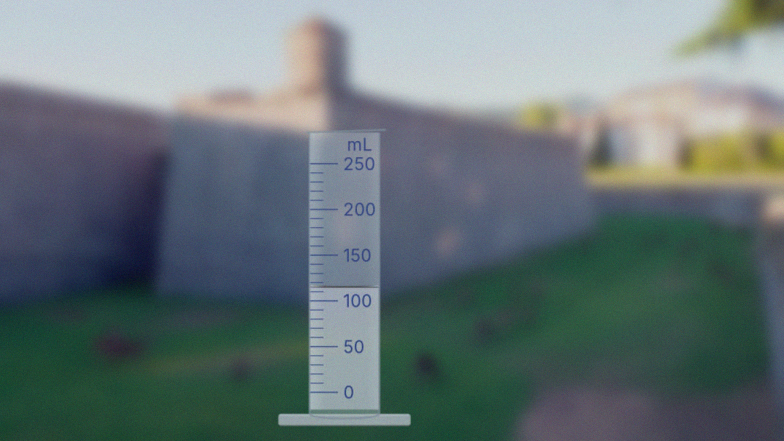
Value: 115mL
